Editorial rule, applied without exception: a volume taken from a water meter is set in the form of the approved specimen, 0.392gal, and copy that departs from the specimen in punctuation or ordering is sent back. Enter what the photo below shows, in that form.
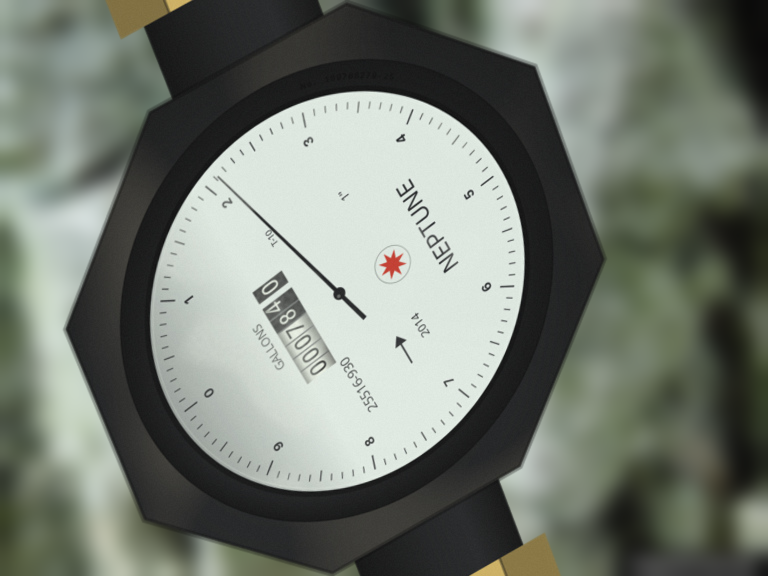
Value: 7842.1gal
